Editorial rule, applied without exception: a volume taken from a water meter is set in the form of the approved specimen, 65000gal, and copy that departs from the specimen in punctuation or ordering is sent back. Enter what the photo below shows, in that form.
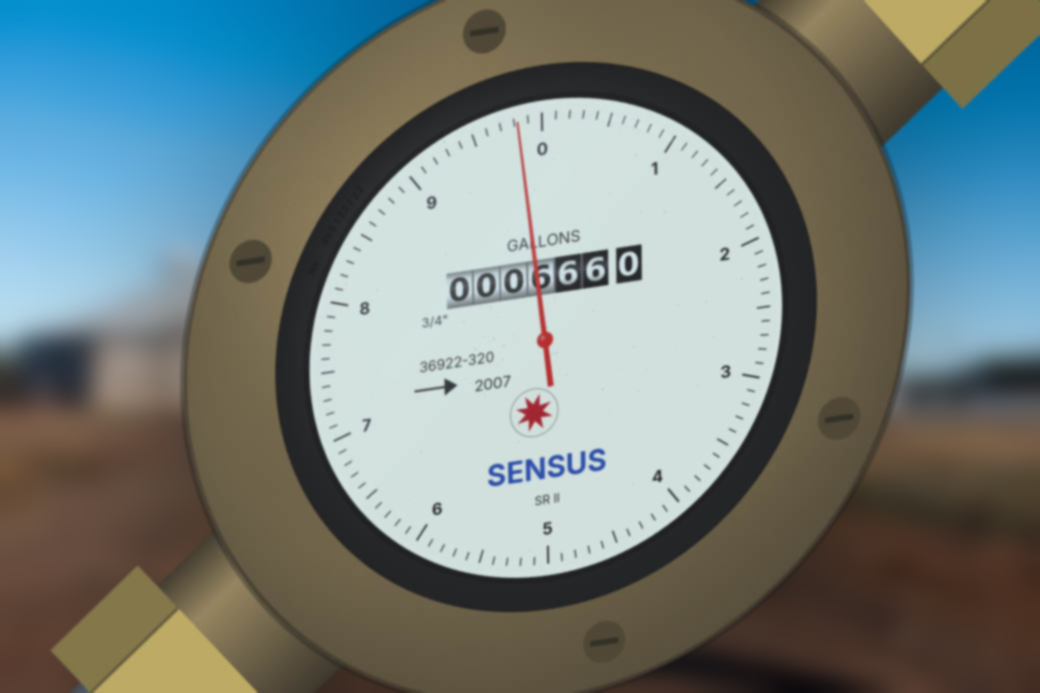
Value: 6659.8gal
